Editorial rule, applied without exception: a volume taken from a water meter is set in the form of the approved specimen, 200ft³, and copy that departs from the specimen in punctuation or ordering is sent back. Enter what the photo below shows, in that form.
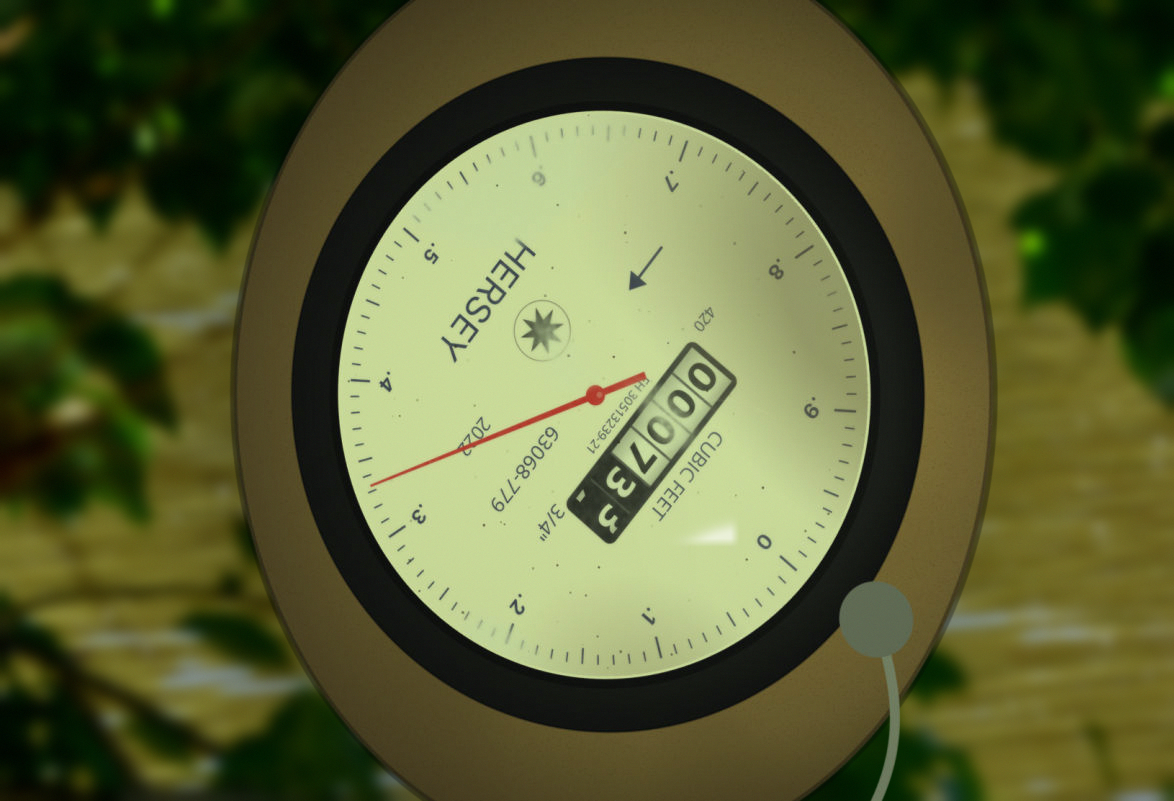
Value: 733.33ft³
